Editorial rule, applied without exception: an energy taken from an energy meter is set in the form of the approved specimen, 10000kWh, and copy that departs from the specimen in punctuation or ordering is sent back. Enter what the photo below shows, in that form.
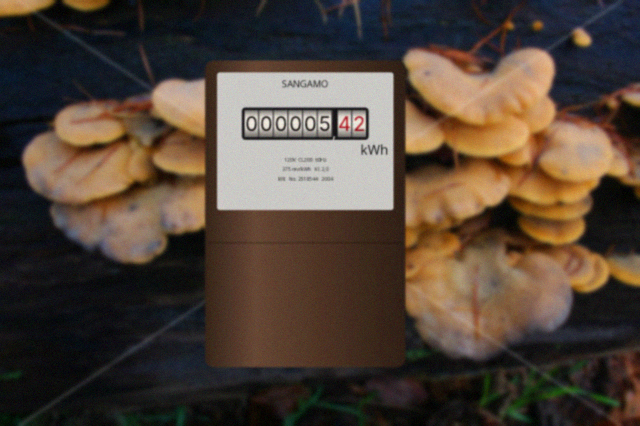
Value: 5.42kWh
